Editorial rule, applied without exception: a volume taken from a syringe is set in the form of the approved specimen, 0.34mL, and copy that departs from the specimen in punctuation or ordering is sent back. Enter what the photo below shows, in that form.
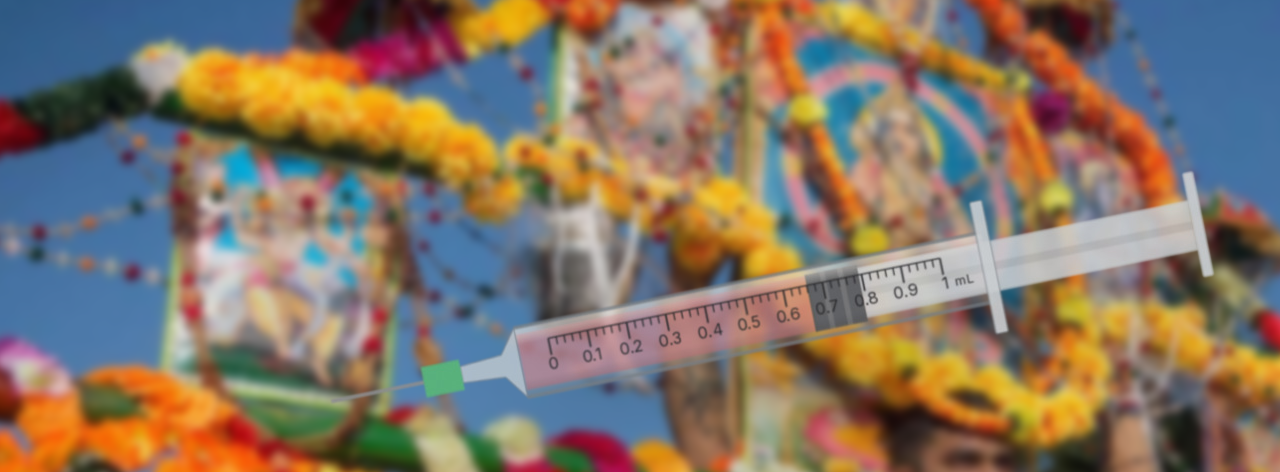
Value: 0.66mL
